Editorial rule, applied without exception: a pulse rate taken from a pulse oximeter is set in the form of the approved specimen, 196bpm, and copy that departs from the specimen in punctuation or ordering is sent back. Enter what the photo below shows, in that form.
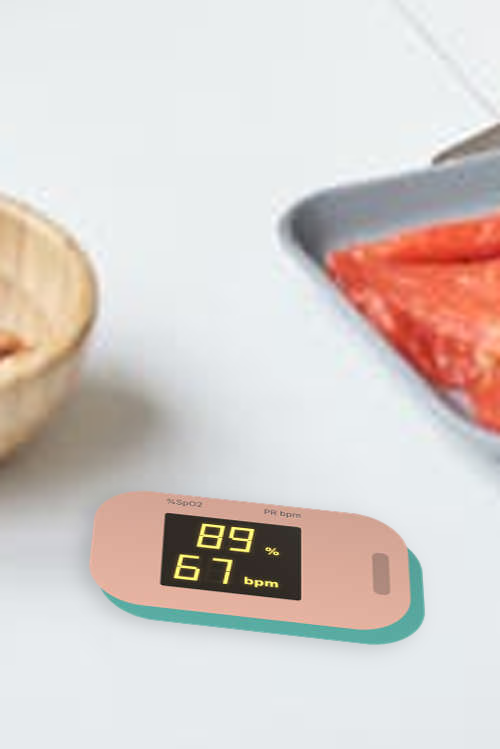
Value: 67bpm
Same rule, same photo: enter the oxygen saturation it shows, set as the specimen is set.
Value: 89%
